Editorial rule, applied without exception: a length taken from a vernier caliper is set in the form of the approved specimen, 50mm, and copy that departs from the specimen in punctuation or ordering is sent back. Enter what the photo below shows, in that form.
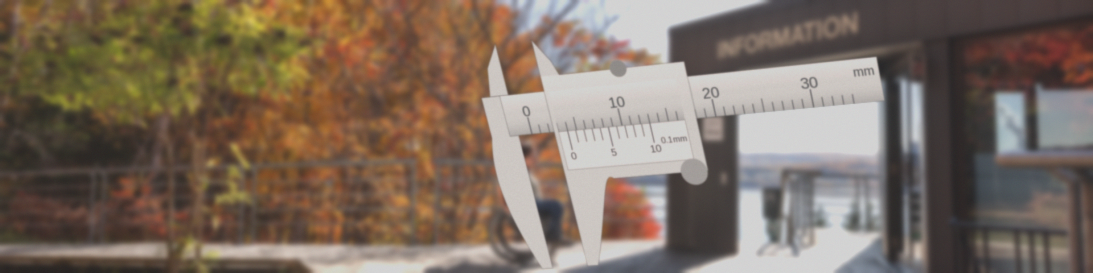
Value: 4.0mm
